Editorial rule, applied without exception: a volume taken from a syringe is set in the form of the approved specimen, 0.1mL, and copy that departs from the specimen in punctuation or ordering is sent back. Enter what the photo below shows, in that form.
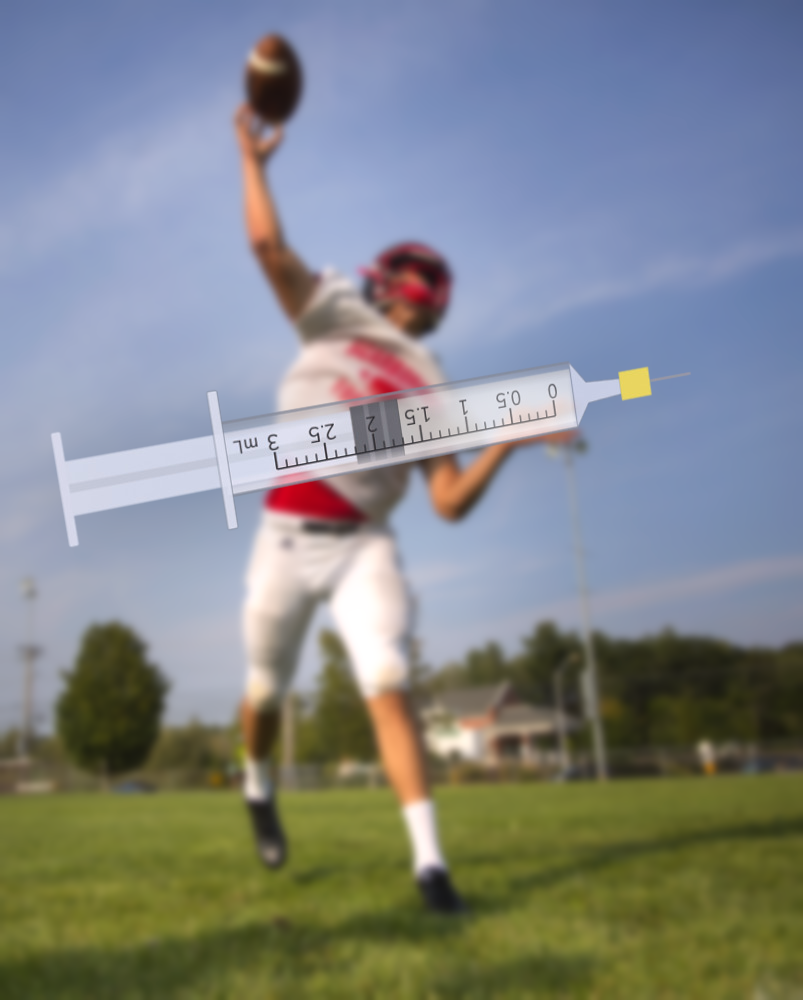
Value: 1.7mL
